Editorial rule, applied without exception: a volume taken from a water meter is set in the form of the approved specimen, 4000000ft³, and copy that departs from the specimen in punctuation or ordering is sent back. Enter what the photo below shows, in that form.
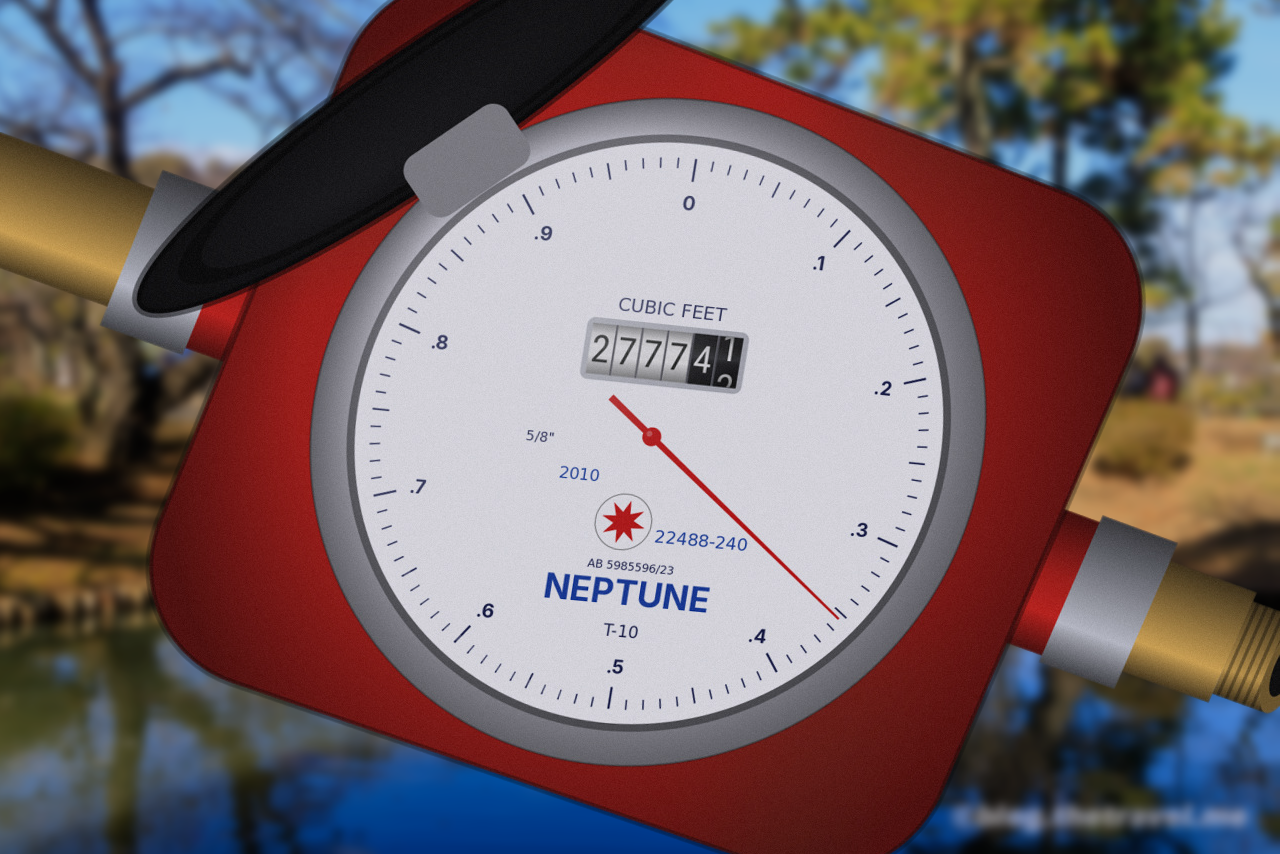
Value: 277741.35ft³
